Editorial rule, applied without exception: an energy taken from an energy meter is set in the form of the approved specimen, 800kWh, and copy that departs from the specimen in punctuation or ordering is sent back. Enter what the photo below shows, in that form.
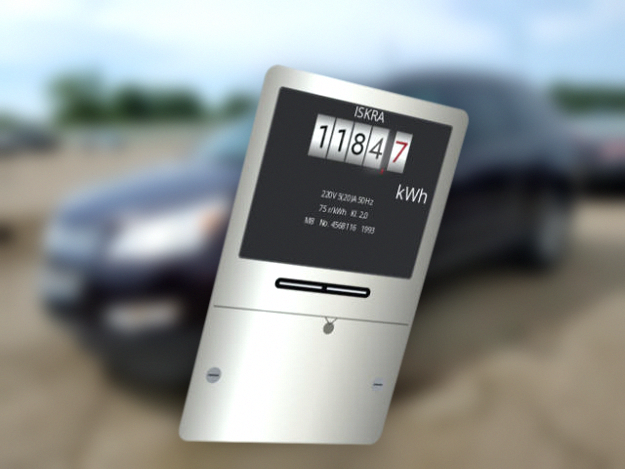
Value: 1184.7kWh
